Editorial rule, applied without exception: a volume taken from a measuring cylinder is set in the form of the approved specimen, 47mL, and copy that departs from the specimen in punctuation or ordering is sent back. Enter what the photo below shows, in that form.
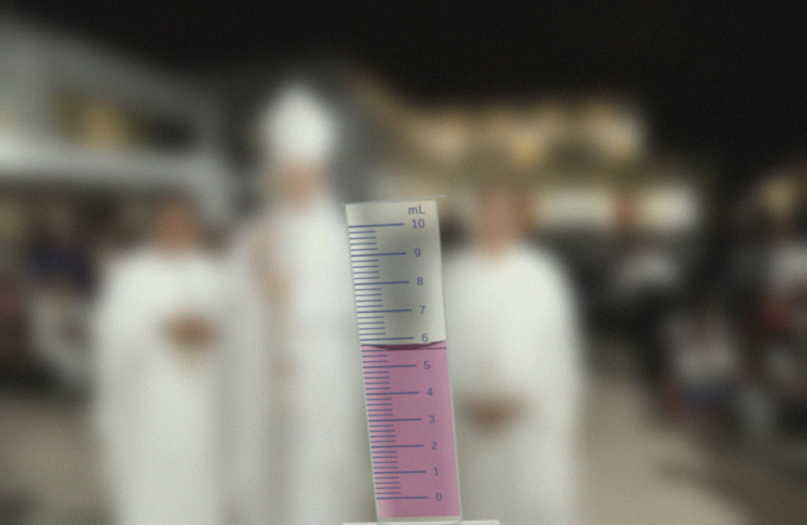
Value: 5.6mL
